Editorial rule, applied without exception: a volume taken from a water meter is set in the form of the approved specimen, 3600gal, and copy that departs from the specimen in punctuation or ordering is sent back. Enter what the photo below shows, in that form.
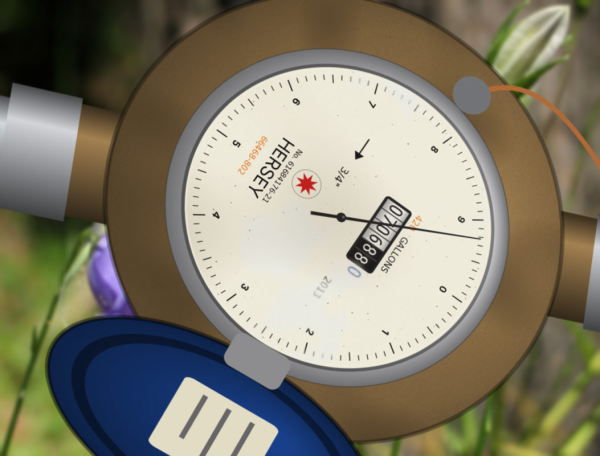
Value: 706879.2gal
